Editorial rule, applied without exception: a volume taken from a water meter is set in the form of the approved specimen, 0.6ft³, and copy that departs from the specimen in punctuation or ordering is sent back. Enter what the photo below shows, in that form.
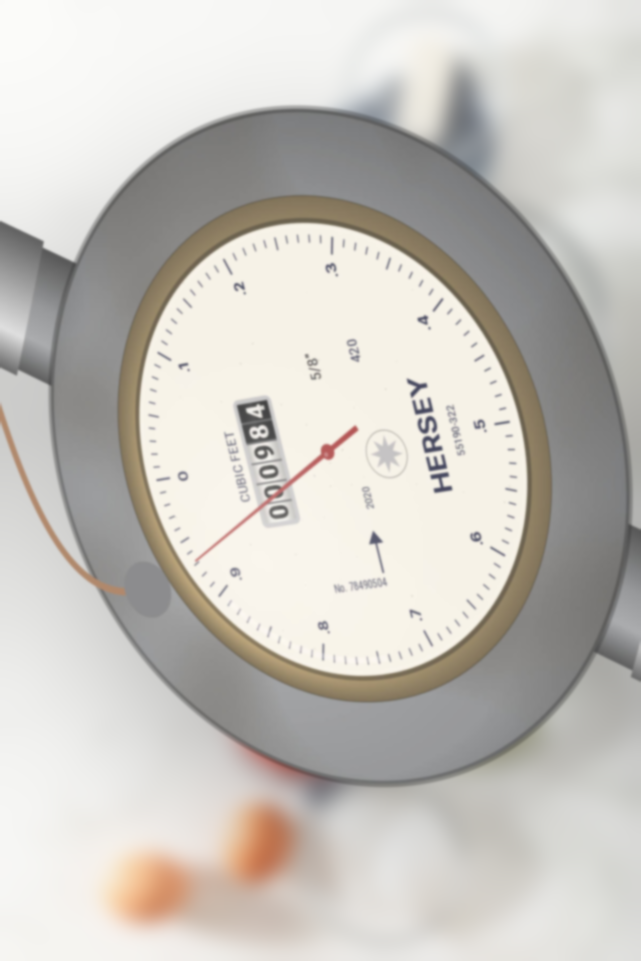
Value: 983.93ft³
